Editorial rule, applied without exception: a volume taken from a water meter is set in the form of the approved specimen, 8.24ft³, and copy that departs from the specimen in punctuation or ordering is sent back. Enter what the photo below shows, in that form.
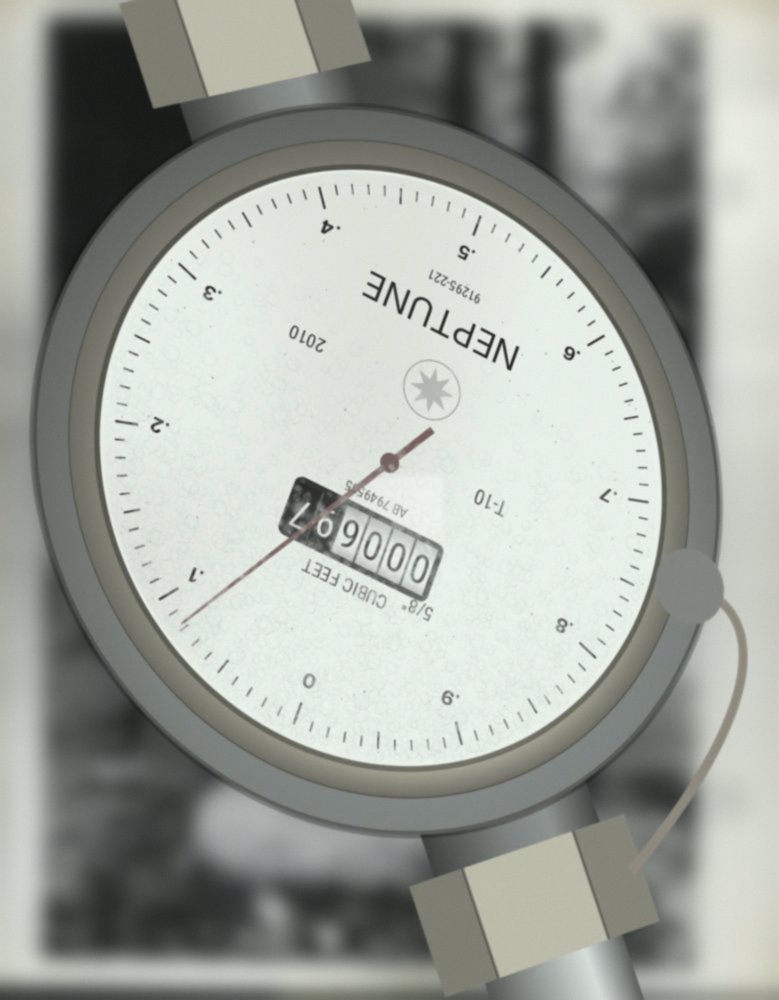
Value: 697.08ft³
